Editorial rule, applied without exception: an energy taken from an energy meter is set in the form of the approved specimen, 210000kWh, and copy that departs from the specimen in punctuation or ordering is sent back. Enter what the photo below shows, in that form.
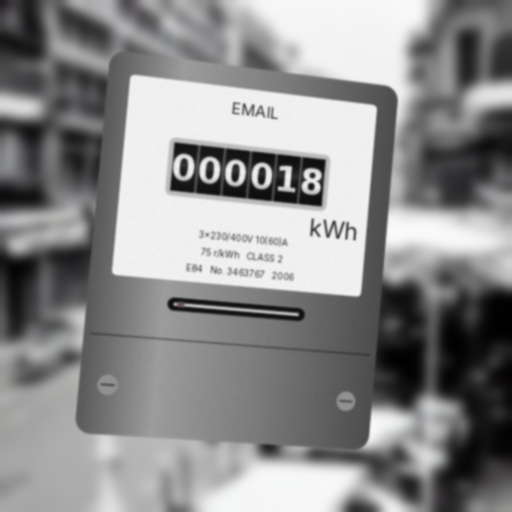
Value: 18kWh
